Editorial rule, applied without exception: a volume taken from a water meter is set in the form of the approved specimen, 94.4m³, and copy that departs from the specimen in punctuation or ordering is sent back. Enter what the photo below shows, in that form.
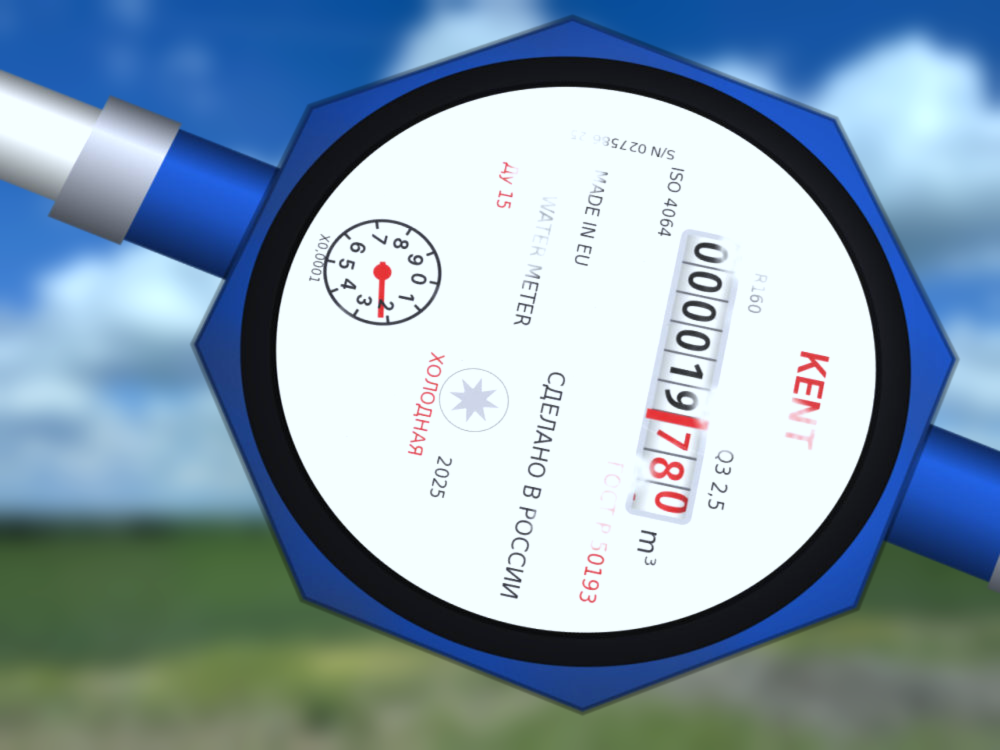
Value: 19.7802m³
